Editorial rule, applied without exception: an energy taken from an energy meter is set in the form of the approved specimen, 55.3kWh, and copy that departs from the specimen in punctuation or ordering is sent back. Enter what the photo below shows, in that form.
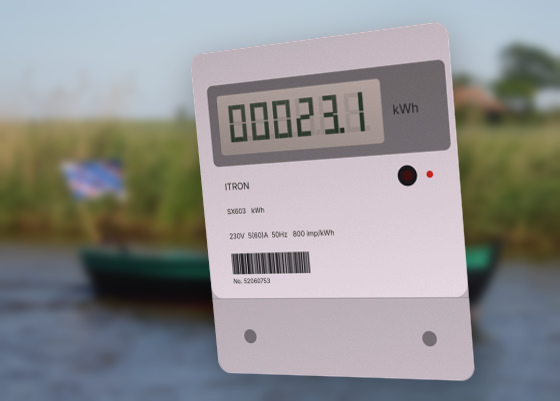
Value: 23.1kWh
